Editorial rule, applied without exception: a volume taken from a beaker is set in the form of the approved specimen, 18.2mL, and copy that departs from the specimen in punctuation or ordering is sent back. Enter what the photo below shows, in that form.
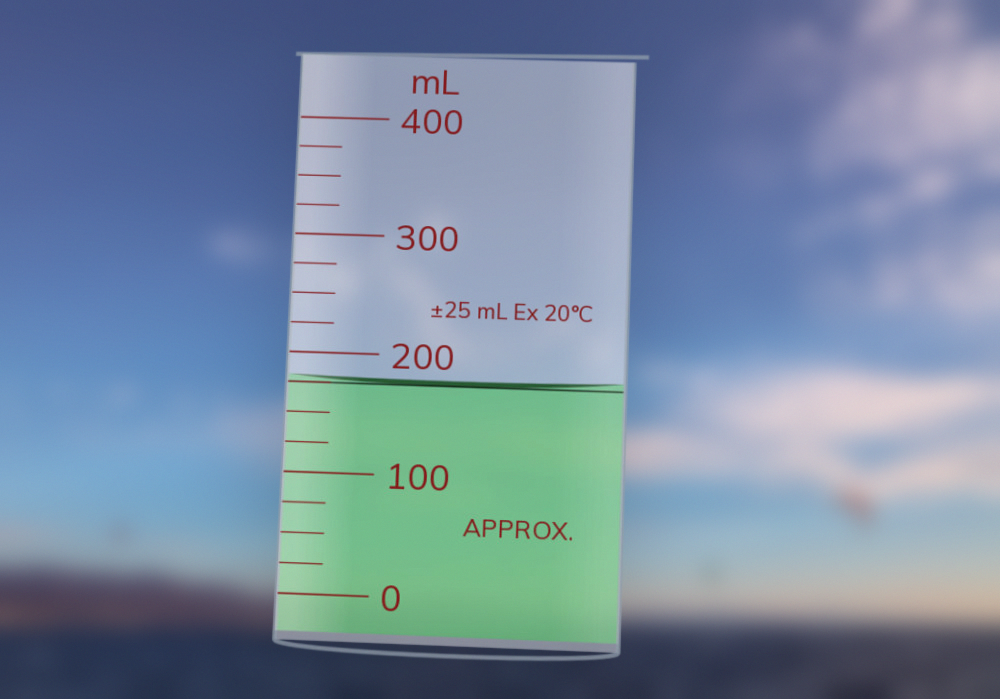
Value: 175mL
